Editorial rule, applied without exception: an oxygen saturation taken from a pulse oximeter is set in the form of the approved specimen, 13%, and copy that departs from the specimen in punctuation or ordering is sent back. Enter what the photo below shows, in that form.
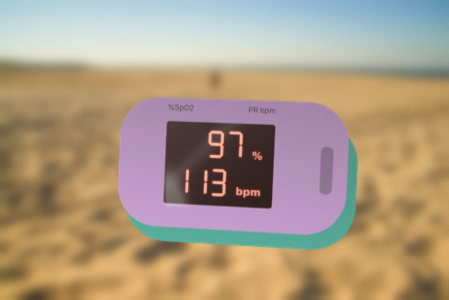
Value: 97%
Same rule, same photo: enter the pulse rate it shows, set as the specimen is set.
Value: 113bpm
